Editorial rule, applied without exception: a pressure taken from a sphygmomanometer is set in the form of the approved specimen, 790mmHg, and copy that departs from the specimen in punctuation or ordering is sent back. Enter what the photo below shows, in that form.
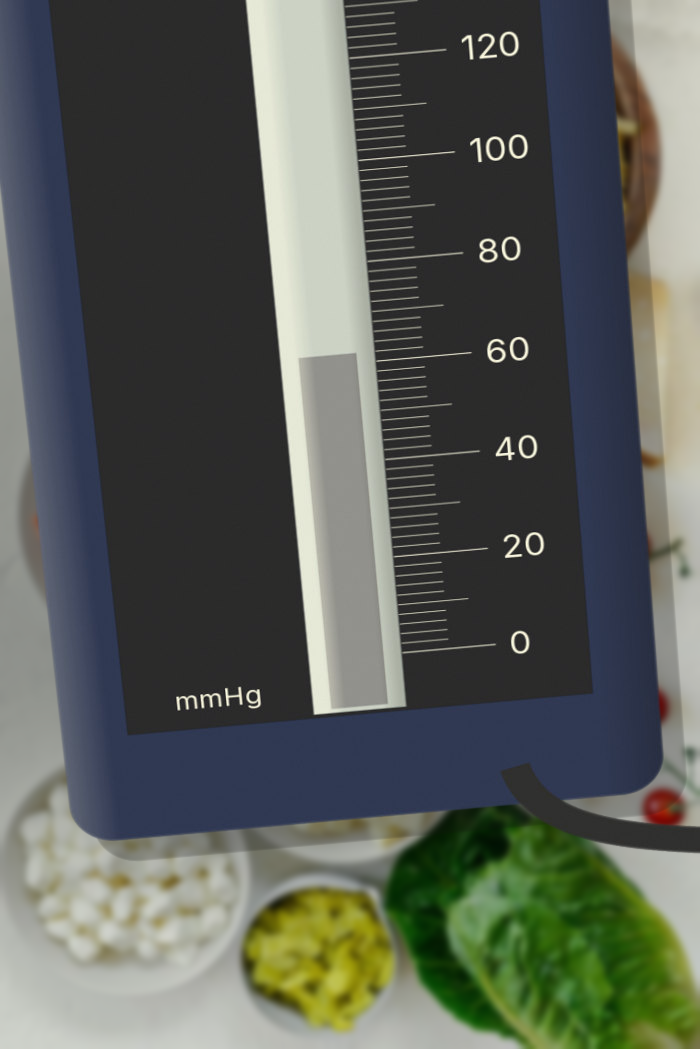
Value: 62mmHg
